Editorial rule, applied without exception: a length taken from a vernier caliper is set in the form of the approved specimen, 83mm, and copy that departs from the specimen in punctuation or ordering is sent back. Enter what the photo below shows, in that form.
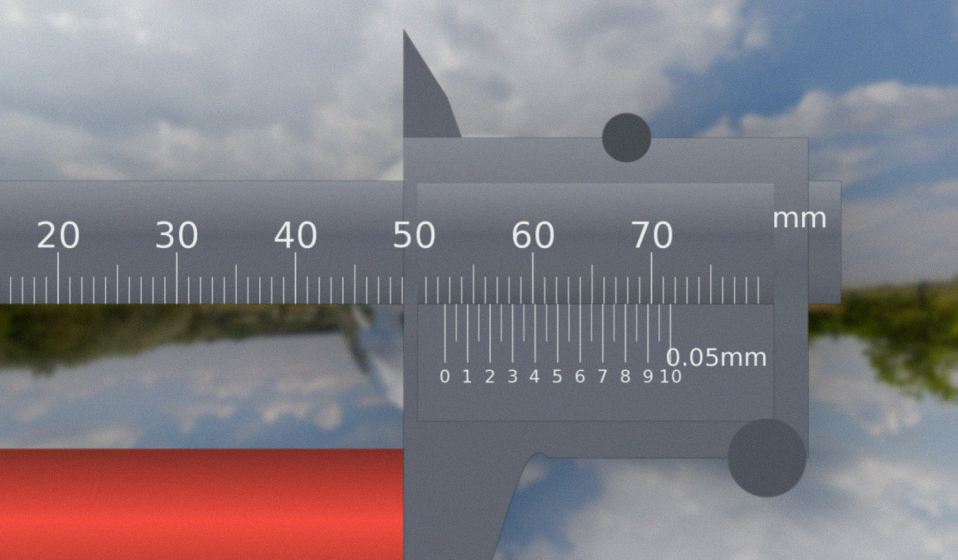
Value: 52.6mm
